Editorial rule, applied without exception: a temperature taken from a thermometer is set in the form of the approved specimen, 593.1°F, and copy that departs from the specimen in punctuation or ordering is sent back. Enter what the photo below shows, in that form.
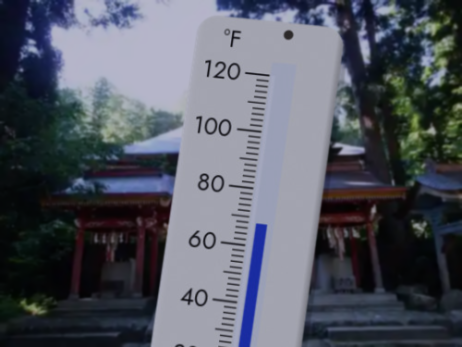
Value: 68°F
